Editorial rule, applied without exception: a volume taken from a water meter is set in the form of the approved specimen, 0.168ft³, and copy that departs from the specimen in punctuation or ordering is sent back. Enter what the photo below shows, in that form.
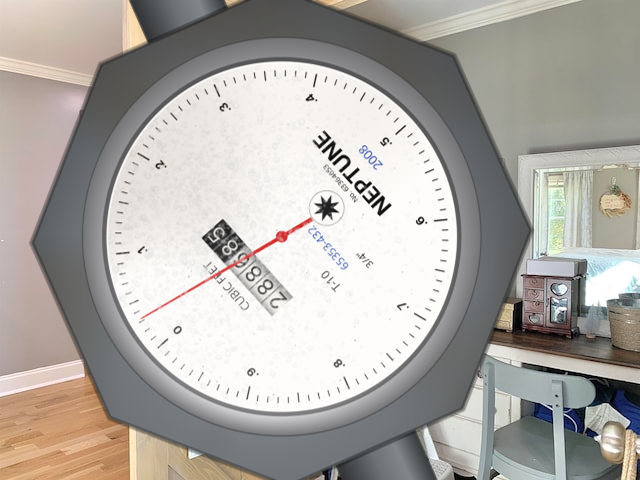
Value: 288685.03ft³
